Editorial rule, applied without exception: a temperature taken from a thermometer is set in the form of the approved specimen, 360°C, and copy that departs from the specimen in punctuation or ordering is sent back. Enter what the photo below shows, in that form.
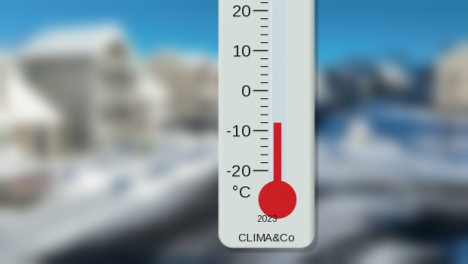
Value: -8°C
